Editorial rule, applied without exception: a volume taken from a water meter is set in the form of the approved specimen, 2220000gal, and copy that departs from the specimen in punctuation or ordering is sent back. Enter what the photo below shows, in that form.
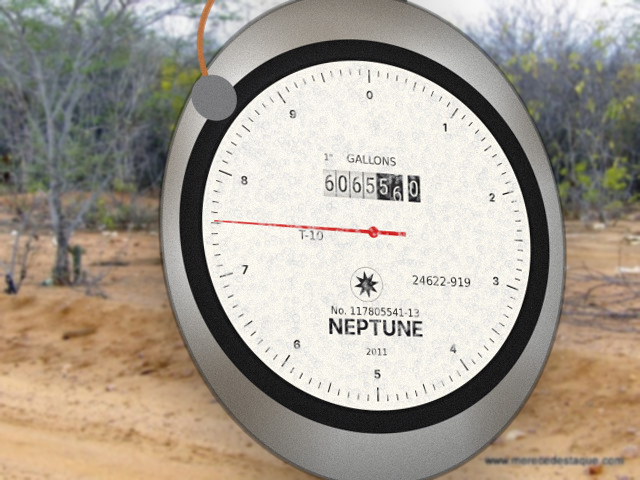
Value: 6065557.5gal
